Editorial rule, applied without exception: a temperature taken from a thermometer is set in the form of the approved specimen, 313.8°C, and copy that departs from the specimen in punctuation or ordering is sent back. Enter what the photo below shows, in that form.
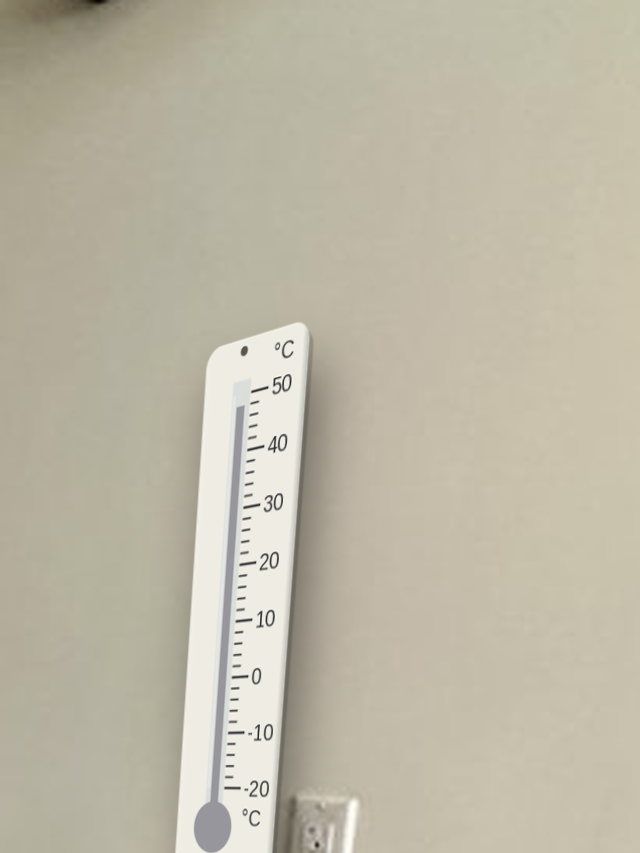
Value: 48°C
